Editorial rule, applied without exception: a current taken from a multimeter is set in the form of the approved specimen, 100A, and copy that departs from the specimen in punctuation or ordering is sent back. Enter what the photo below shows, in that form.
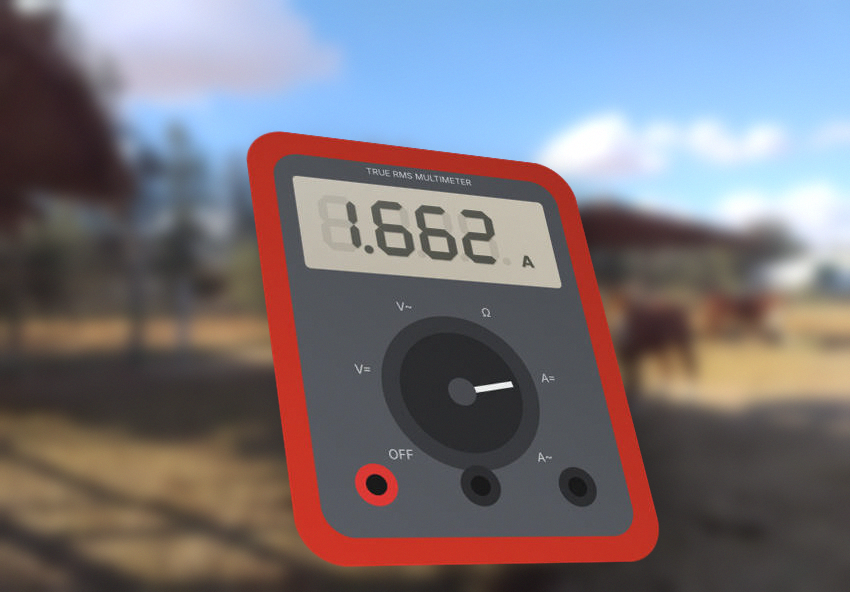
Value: 1.662A
